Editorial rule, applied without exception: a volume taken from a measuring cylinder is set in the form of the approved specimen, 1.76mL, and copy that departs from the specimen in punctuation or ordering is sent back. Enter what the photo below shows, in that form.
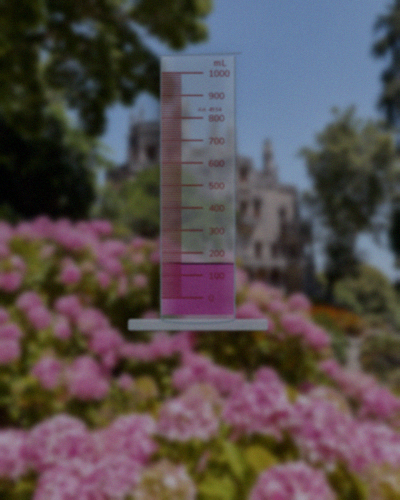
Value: 150mL
